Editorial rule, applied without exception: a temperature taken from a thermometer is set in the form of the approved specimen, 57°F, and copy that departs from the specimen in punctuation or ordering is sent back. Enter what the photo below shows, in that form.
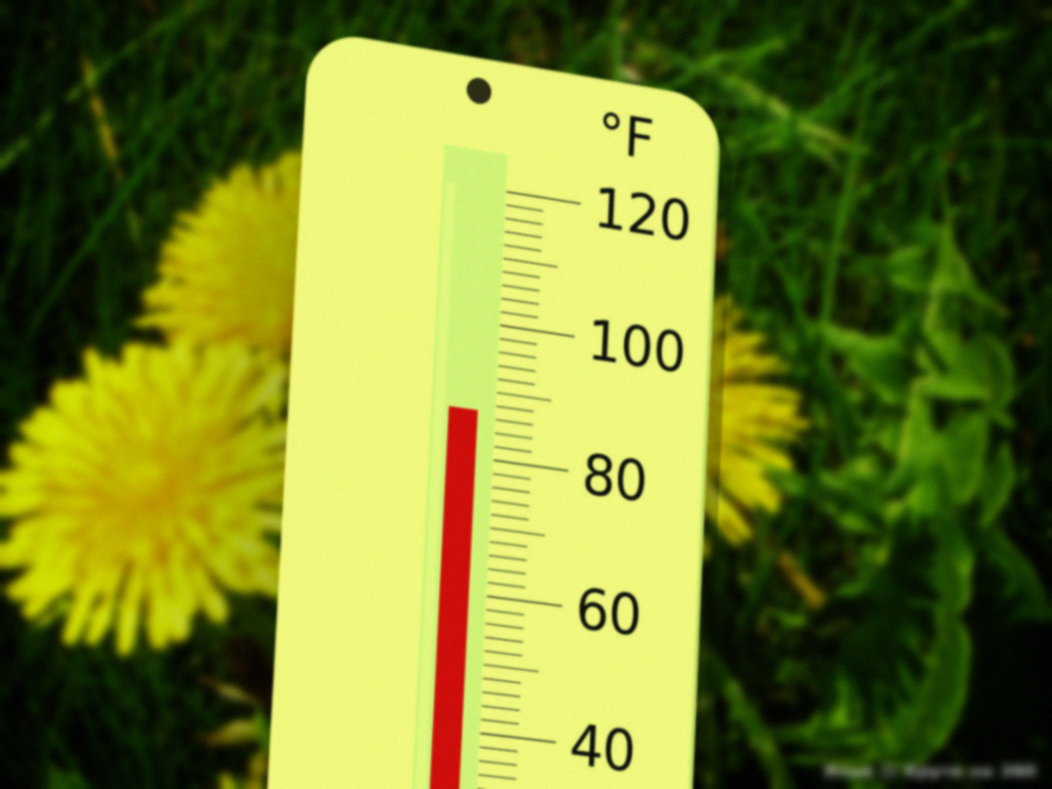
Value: 87°F
